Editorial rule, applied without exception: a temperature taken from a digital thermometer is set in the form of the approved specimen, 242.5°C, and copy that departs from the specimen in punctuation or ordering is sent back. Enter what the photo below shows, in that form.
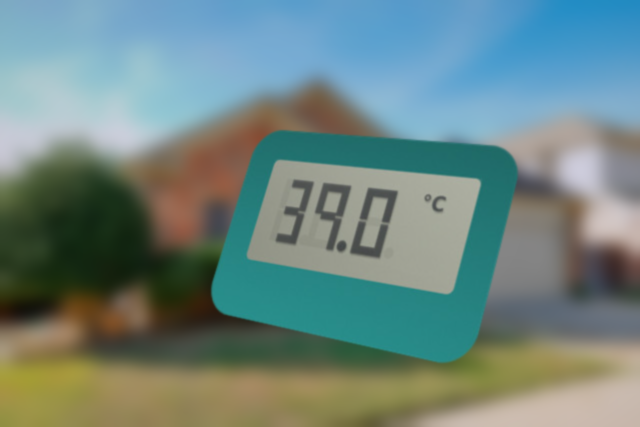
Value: 39.0°C
